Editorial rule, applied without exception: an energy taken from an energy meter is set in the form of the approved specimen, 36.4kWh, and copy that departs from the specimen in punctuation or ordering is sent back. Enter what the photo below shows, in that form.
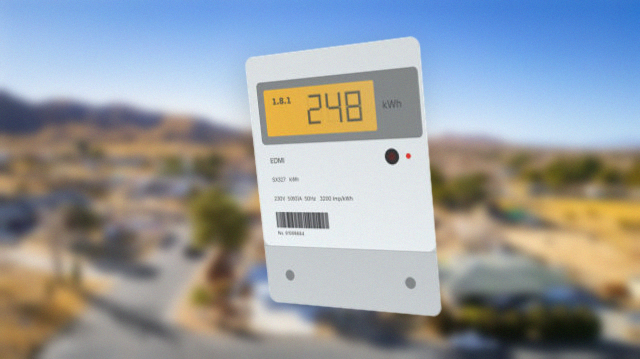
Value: 248kWh
